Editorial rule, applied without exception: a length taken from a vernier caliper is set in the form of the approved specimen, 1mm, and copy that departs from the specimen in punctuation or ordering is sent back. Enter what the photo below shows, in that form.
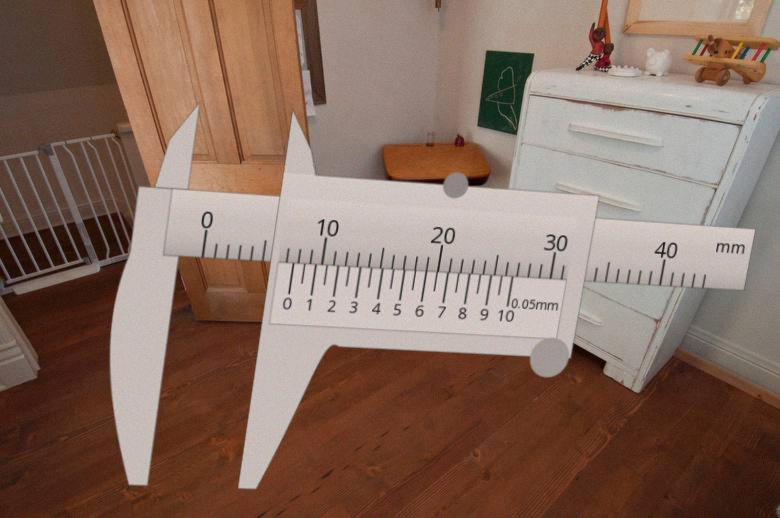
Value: 7.6mm
